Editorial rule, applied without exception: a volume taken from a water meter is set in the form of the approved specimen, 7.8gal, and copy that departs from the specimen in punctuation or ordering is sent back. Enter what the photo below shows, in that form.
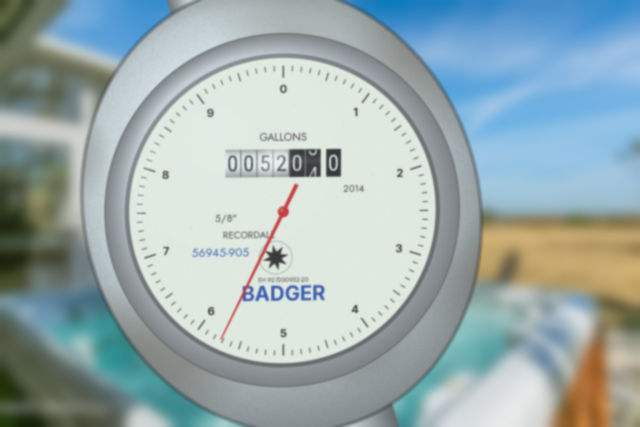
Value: 52035.7gal
